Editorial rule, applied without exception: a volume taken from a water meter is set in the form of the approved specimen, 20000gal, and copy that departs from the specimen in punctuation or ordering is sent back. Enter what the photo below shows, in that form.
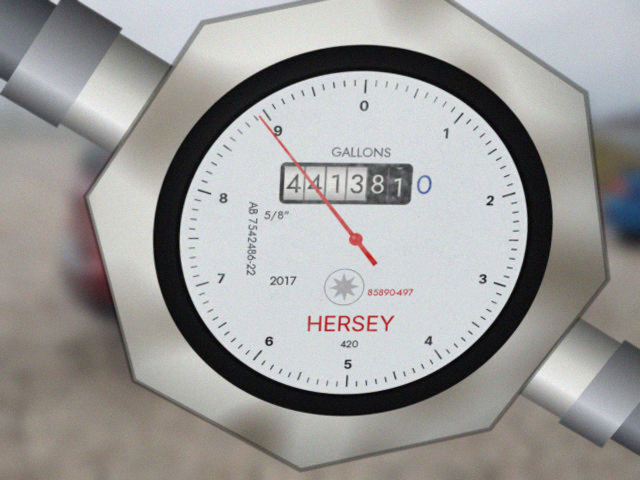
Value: 4413808.9gal
